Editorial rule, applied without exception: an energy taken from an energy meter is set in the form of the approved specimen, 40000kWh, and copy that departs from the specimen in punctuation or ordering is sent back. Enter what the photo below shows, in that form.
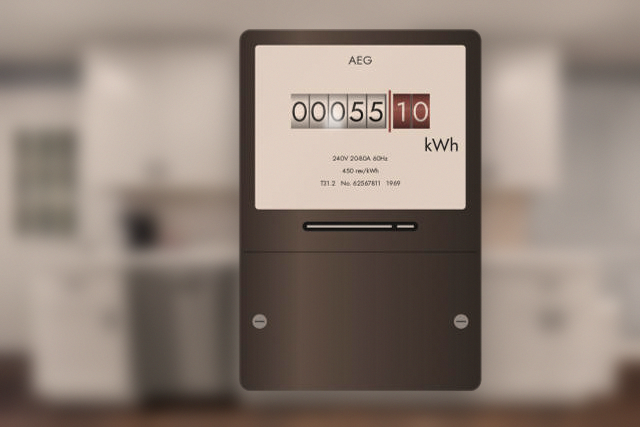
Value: 55.10kWh
